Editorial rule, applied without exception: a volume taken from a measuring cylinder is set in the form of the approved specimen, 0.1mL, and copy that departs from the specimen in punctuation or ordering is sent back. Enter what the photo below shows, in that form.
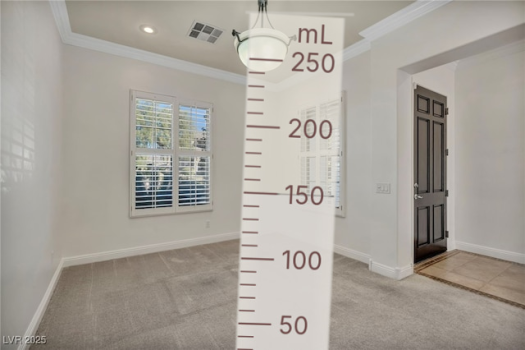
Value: 150mL
